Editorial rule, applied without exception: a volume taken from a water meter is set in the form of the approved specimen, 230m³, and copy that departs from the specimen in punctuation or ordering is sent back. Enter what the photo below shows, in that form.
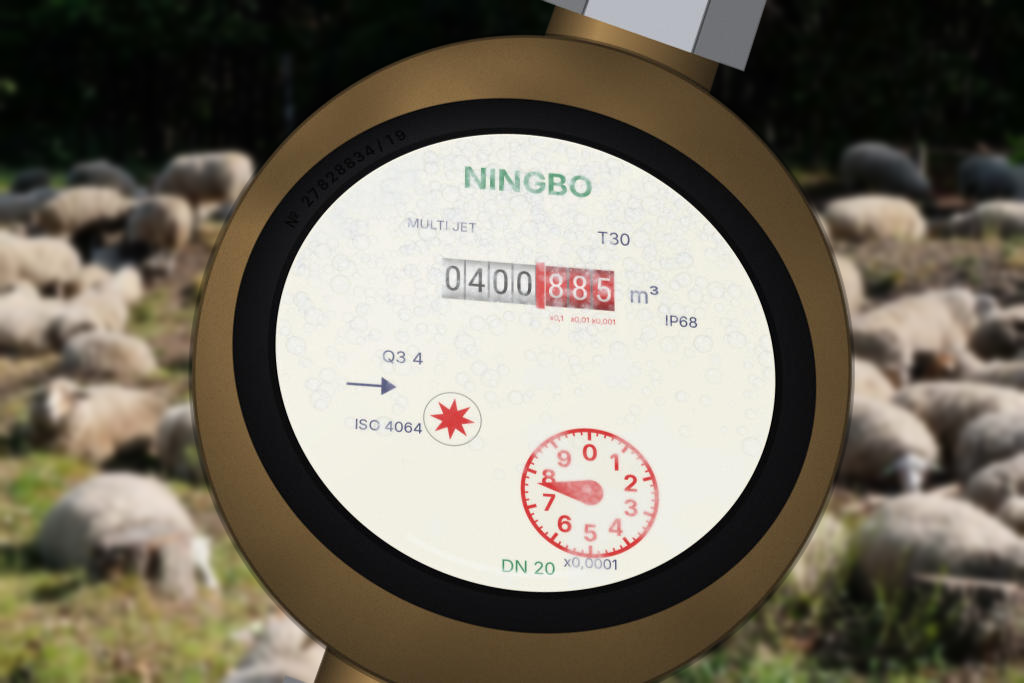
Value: 400.8857m³
